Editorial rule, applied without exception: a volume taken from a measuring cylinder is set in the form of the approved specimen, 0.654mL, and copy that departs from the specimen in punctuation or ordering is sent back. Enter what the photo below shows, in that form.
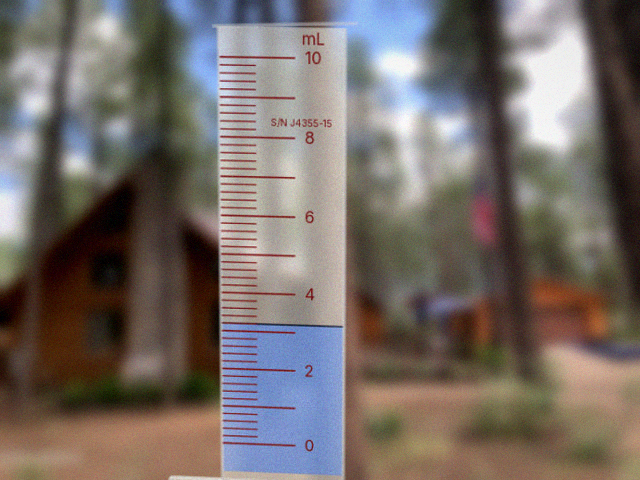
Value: 3.2mL
